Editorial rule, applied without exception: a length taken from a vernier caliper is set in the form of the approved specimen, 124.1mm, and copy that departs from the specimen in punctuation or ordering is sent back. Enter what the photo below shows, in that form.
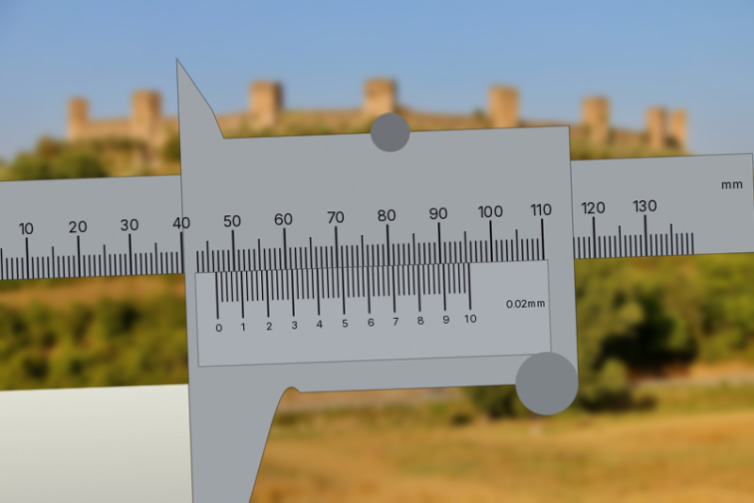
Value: 46.5mm
